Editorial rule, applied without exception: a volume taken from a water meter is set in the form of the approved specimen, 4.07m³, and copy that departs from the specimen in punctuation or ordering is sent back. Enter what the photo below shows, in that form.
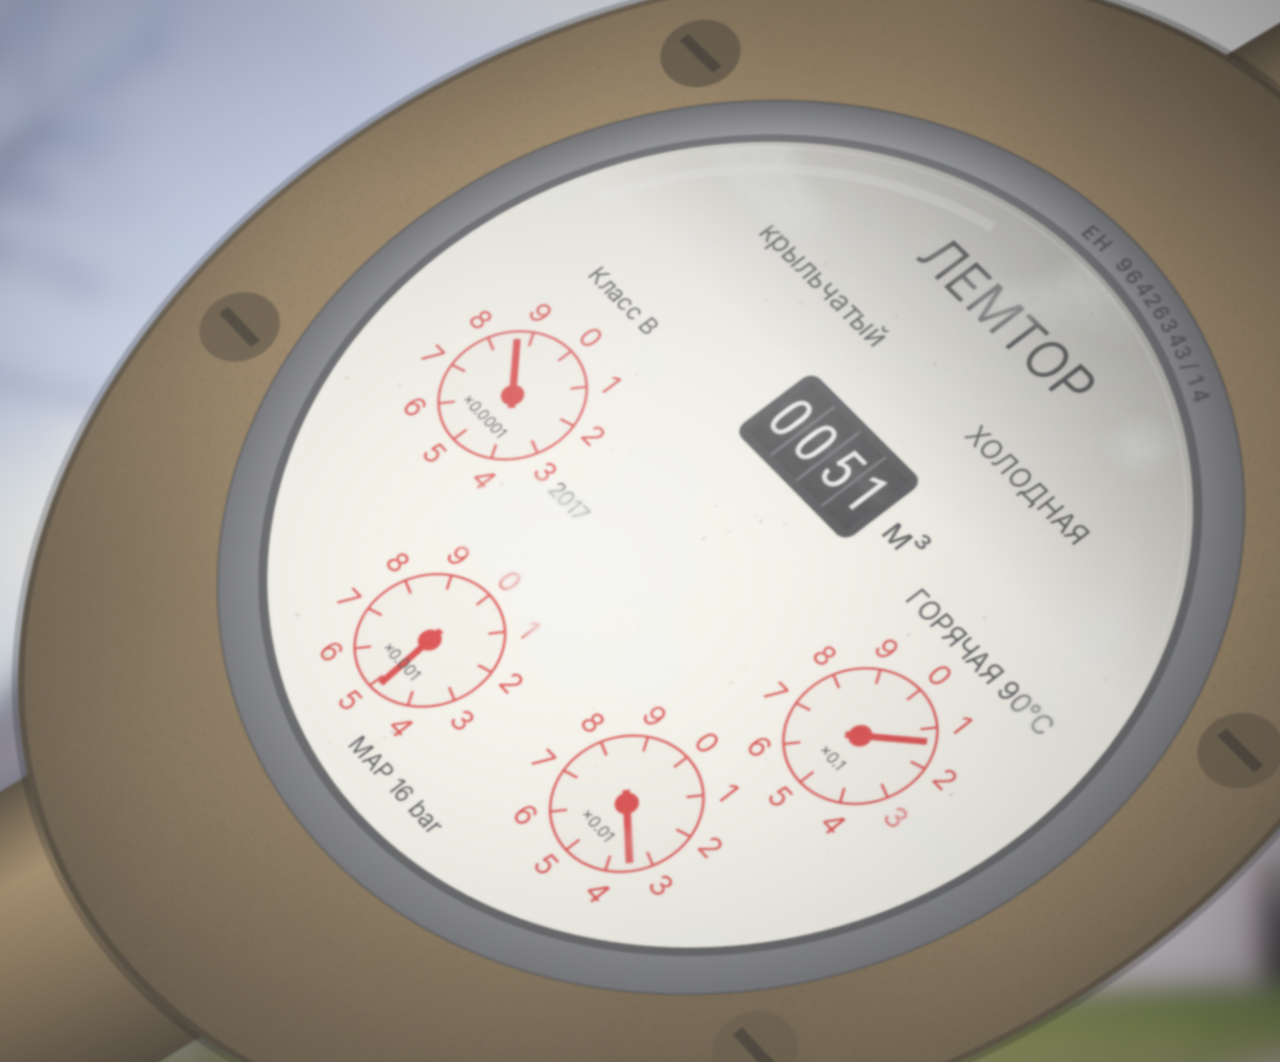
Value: 51.1348m³
